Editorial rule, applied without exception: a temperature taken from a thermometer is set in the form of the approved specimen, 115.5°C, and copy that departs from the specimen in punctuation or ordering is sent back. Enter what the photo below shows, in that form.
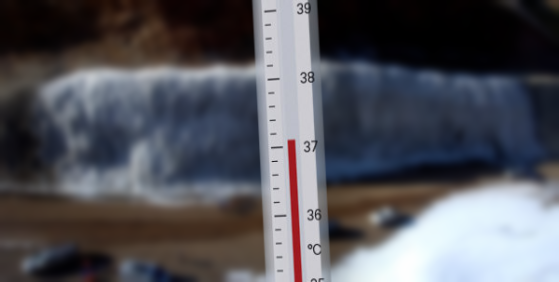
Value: 37.1°C
